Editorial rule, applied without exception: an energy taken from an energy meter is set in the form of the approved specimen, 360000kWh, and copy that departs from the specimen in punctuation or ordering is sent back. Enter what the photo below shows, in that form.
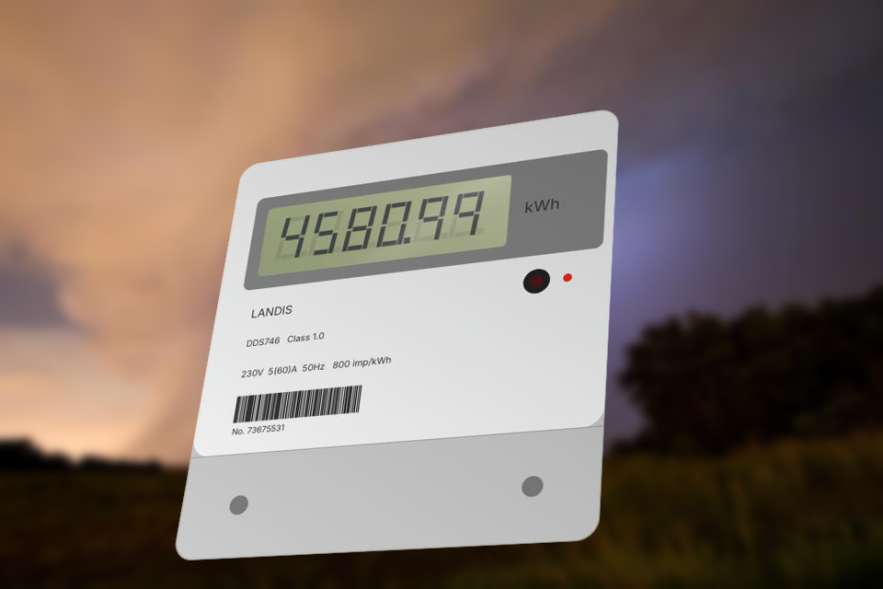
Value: 4580.99kWh
